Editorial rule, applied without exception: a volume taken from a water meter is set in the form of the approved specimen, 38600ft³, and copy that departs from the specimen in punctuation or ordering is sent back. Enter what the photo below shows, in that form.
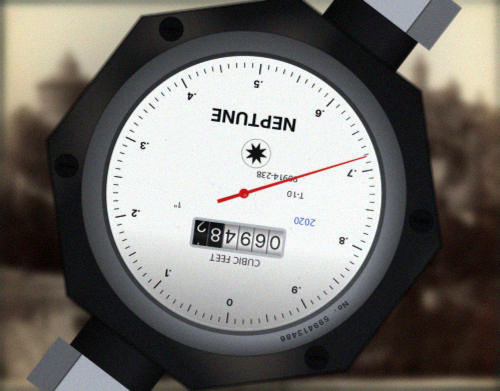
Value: 69481.68ft³
